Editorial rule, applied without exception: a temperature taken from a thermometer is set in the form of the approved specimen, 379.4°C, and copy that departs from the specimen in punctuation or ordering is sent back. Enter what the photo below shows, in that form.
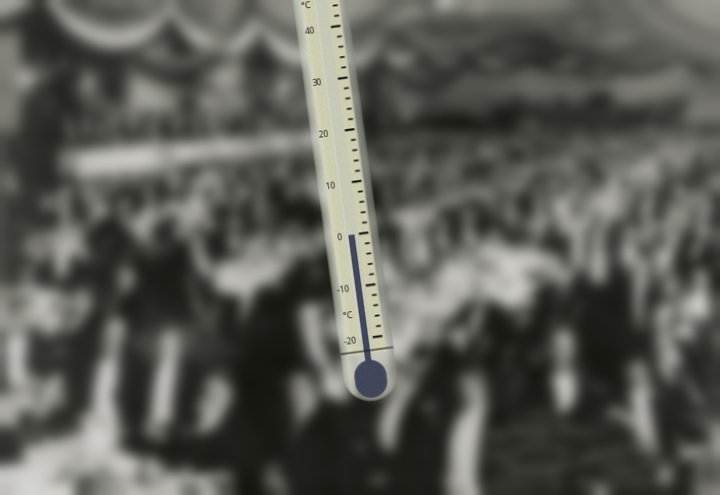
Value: 0°C
